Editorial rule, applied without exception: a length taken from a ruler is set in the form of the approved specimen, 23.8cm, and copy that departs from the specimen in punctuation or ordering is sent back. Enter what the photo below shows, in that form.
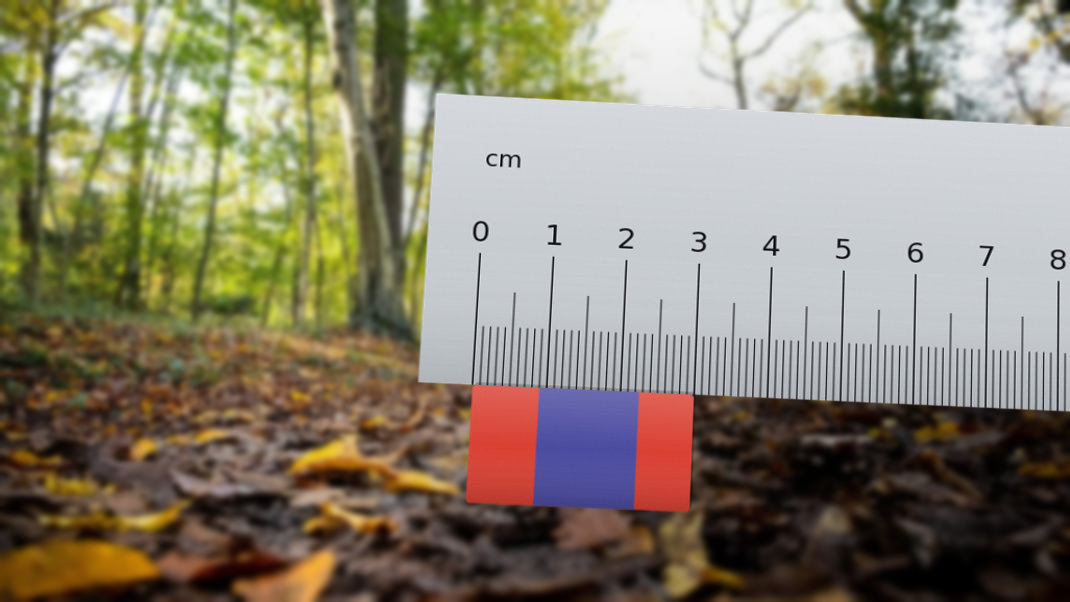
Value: 3cm
